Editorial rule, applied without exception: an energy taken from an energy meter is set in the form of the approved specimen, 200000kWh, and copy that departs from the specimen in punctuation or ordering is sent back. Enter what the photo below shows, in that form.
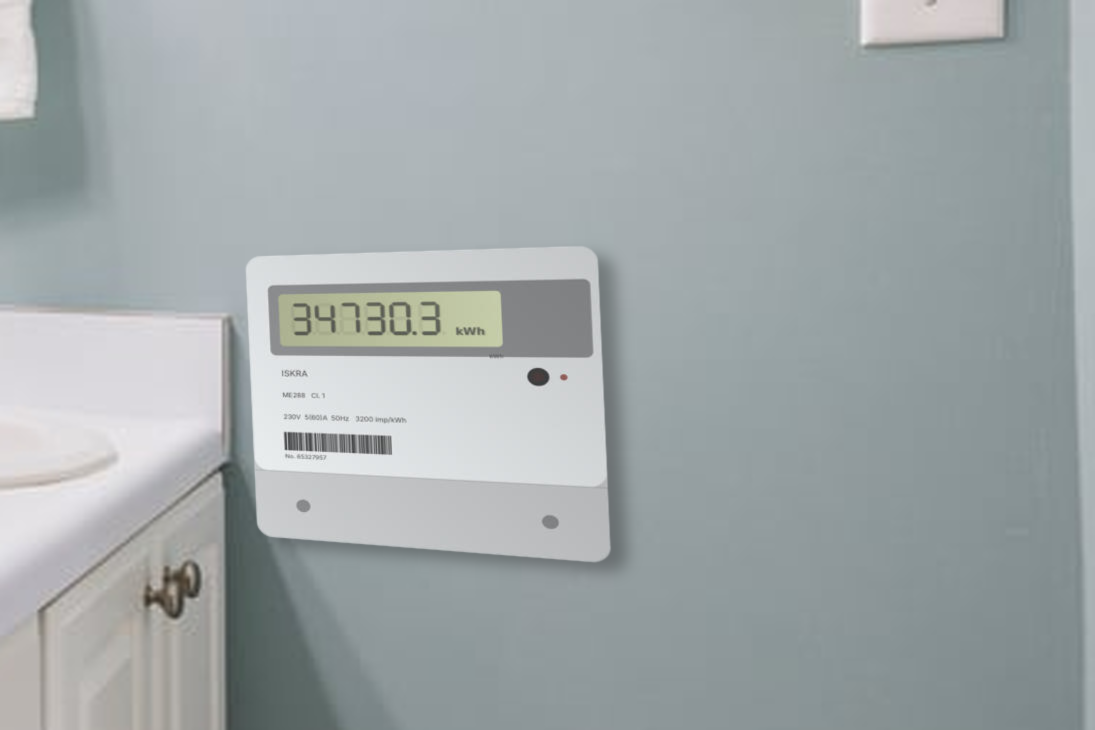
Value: 34730.3kWh
